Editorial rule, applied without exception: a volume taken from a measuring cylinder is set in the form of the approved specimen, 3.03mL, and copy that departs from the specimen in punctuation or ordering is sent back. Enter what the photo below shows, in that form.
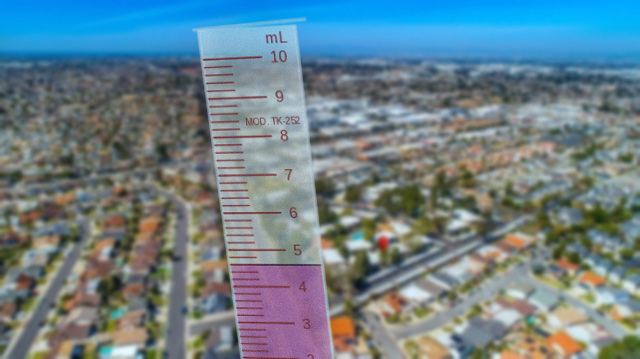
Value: 4.6mL
